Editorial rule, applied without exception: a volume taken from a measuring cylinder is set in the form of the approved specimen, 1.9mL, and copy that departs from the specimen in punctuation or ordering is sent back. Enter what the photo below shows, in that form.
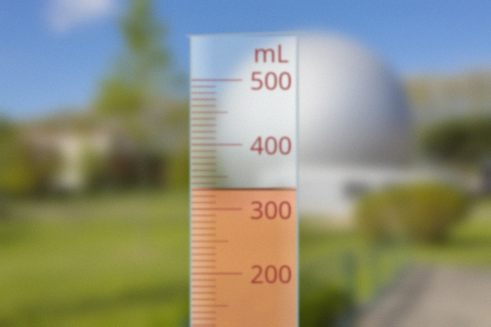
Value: 330mL
